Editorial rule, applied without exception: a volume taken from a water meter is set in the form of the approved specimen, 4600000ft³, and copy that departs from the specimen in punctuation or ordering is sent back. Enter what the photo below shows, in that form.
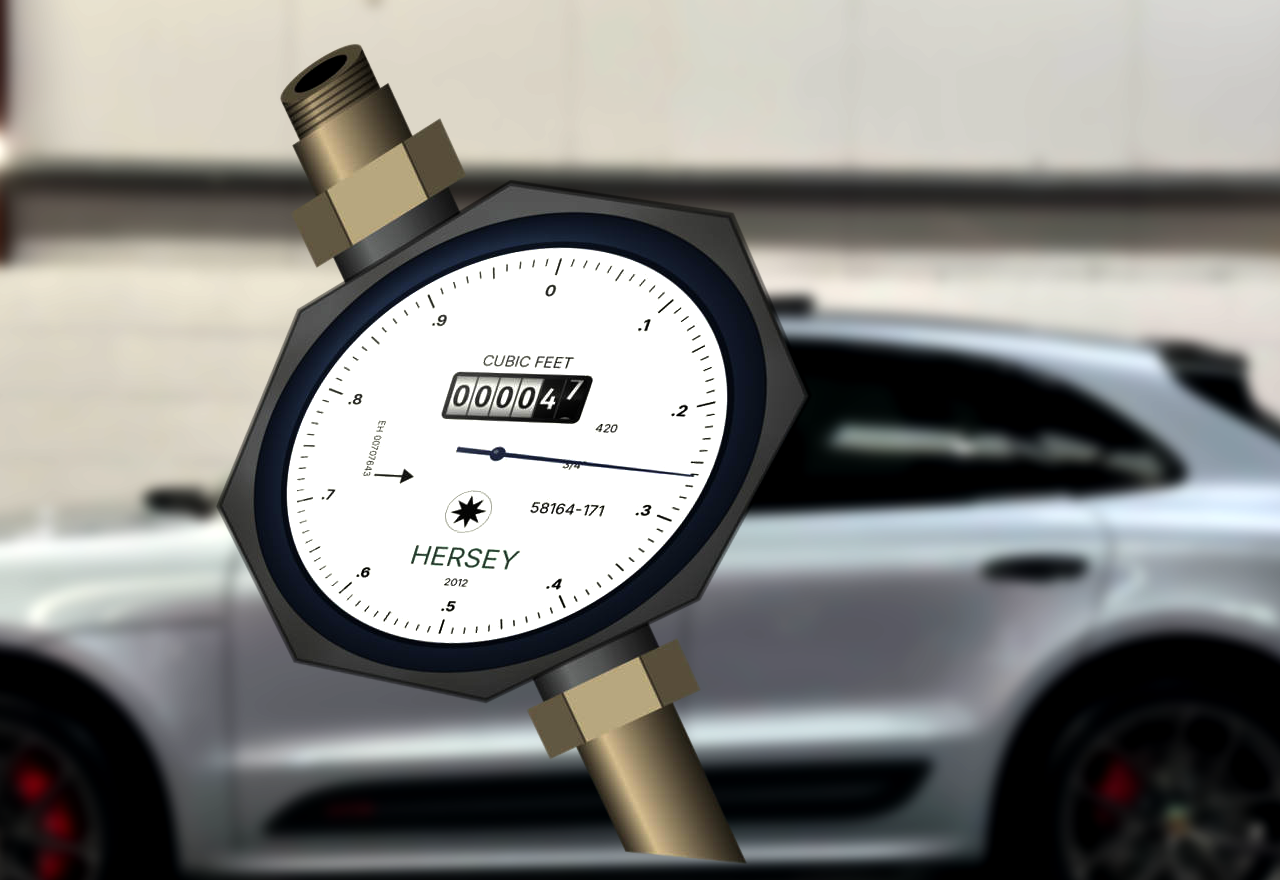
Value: 47.26ft³
